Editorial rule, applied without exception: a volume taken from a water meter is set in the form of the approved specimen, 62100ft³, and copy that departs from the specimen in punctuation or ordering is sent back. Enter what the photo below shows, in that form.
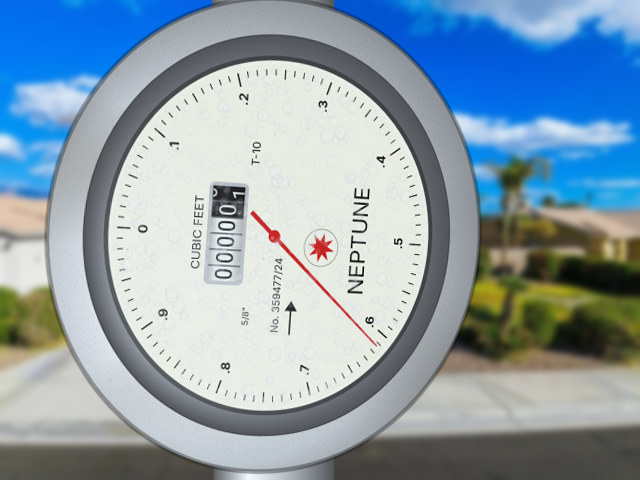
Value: 0.61ft³
